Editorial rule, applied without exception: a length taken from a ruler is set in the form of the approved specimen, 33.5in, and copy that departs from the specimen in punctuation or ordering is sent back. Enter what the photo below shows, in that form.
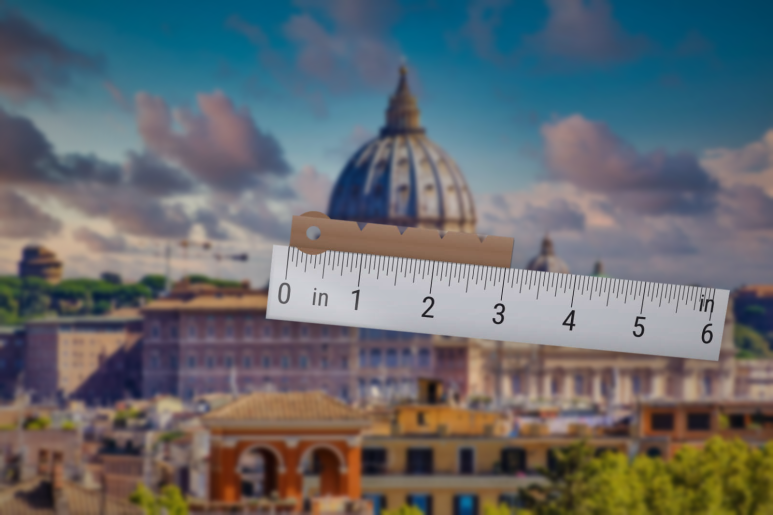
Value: 3.0625in
